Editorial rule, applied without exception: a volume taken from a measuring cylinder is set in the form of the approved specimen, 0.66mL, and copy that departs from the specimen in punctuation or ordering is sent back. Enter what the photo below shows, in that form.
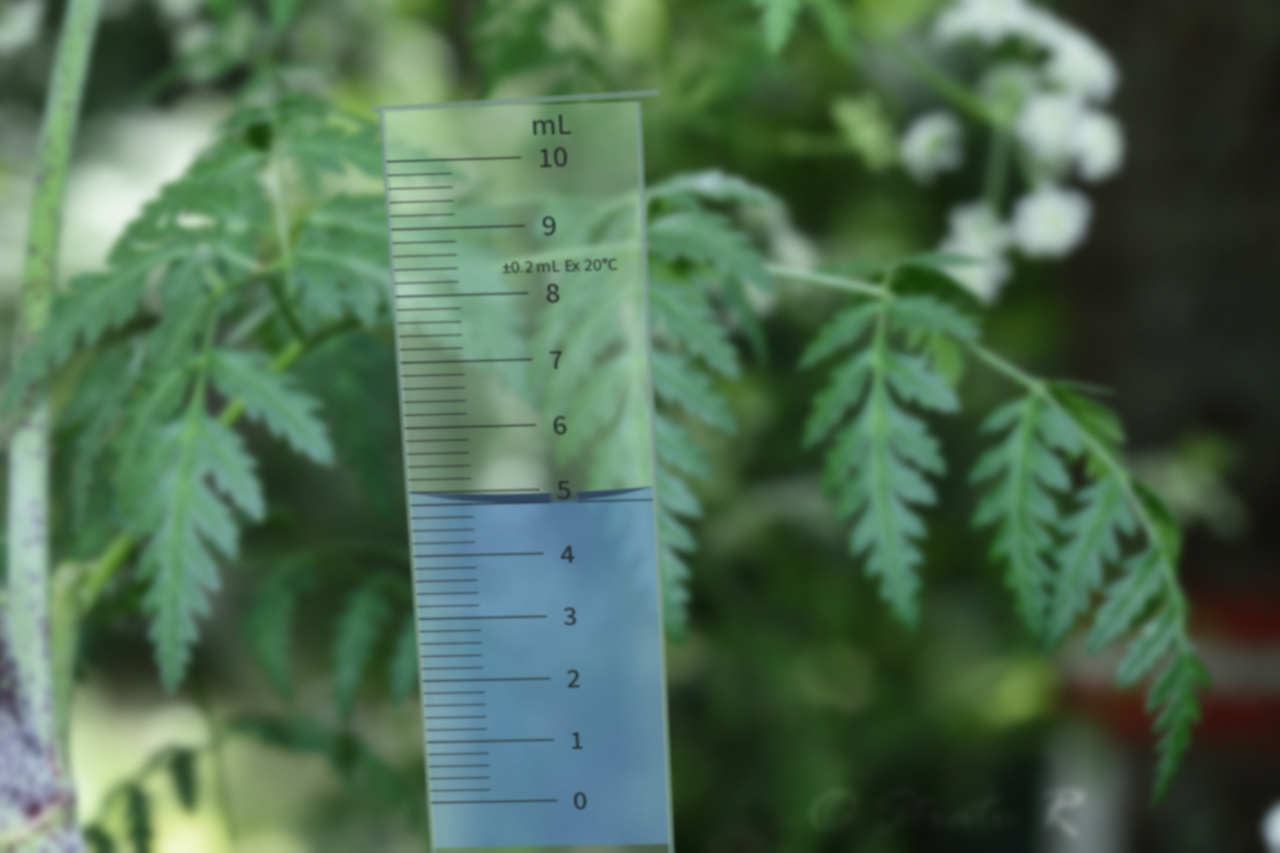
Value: 4.8mL
